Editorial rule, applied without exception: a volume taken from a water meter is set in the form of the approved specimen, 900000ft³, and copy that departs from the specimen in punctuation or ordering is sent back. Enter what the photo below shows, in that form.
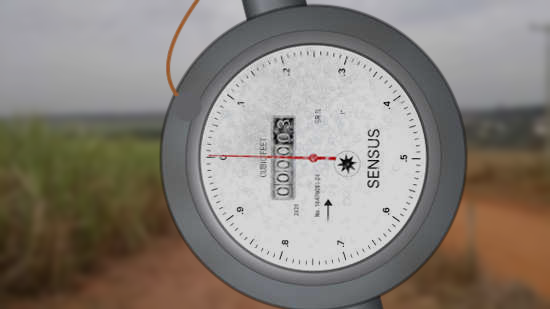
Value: 3.00ft³
